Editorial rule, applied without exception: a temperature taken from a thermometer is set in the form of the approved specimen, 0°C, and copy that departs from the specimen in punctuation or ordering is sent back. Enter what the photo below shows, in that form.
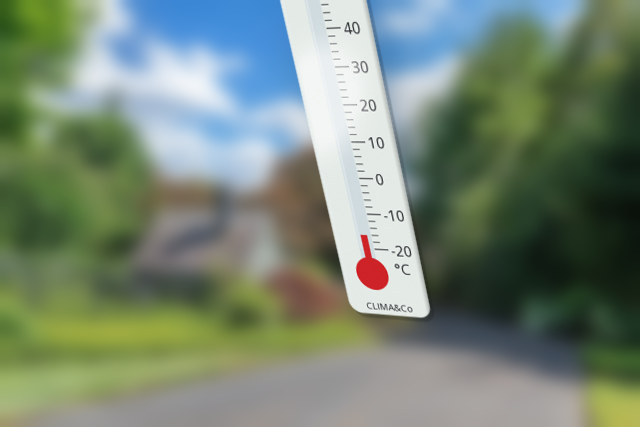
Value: -16°C
